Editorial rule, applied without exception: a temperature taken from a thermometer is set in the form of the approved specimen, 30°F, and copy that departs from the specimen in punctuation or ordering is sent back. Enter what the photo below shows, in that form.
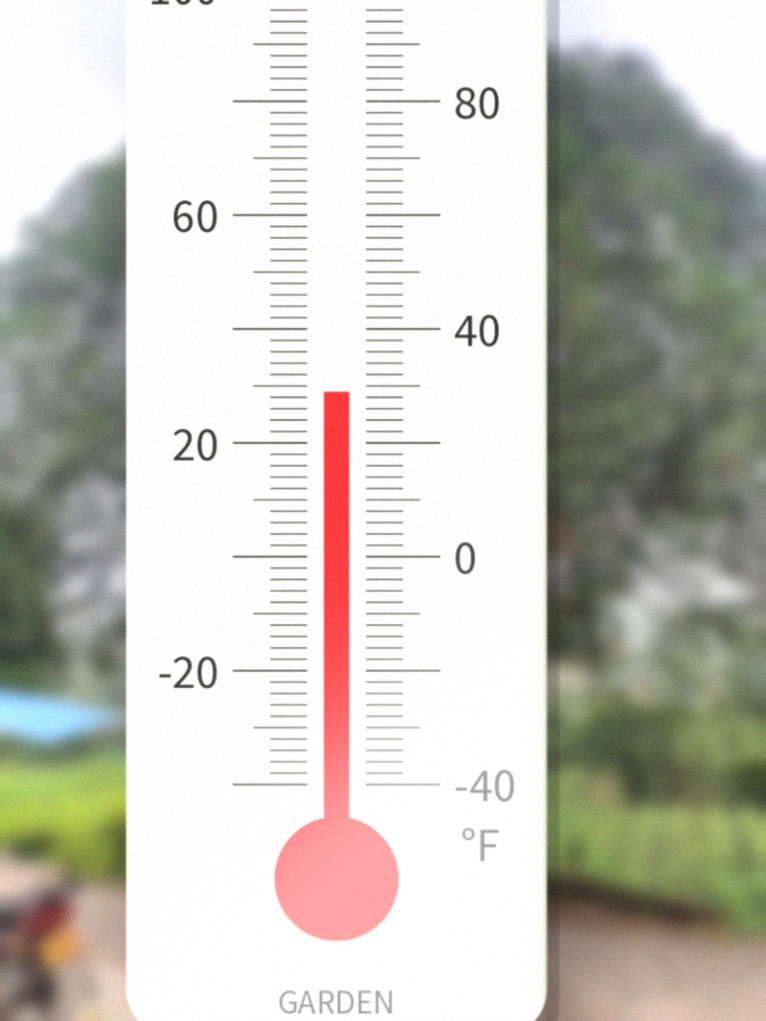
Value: 29°F
